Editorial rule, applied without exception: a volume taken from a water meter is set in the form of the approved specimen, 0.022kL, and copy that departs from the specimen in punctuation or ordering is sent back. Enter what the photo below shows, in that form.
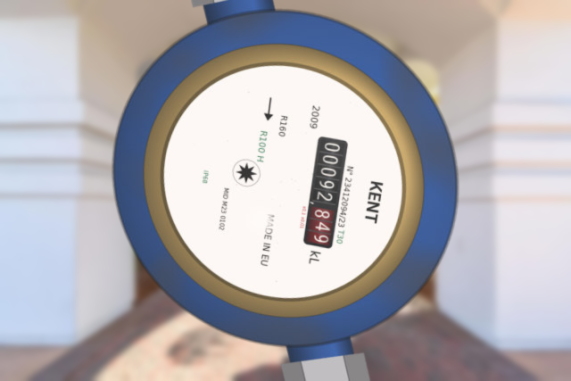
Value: 92.849kL
